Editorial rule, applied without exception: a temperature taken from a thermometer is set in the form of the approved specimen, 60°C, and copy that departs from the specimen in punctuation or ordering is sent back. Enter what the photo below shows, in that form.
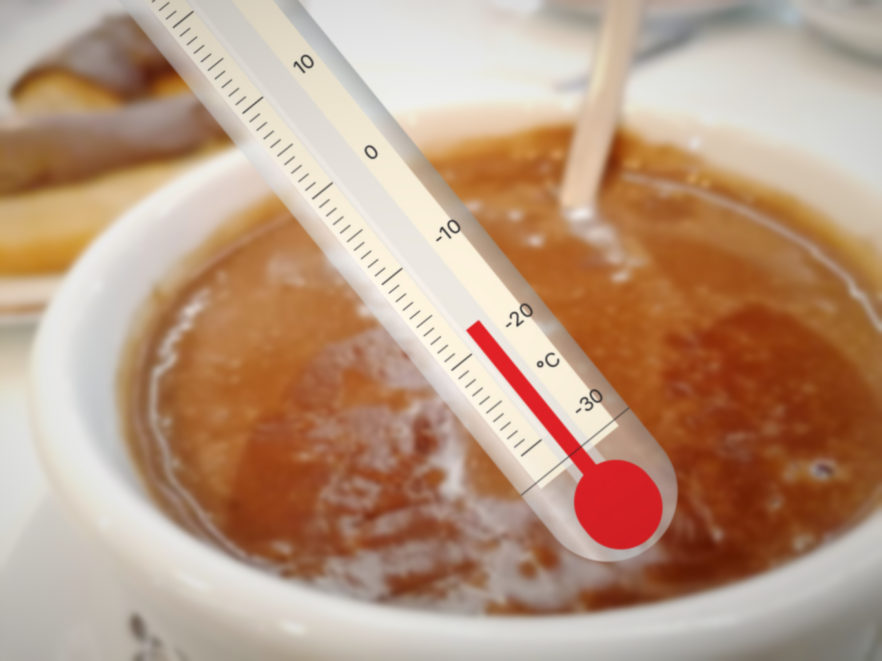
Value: -18°C
